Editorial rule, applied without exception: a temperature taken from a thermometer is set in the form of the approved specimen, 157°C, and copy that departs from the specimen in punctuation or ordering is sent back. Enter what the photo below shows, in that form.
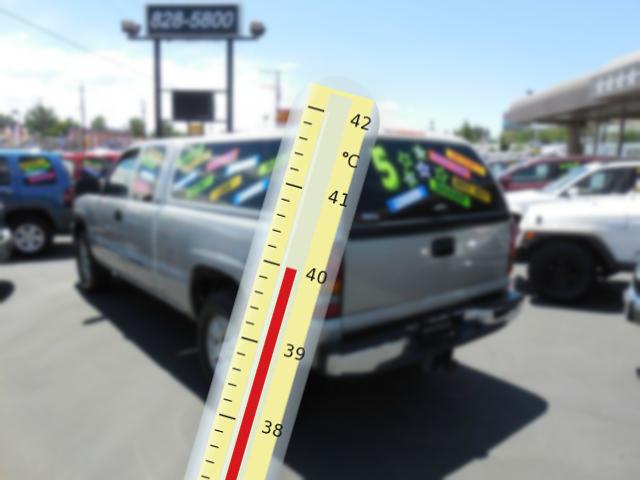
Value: 40°C
